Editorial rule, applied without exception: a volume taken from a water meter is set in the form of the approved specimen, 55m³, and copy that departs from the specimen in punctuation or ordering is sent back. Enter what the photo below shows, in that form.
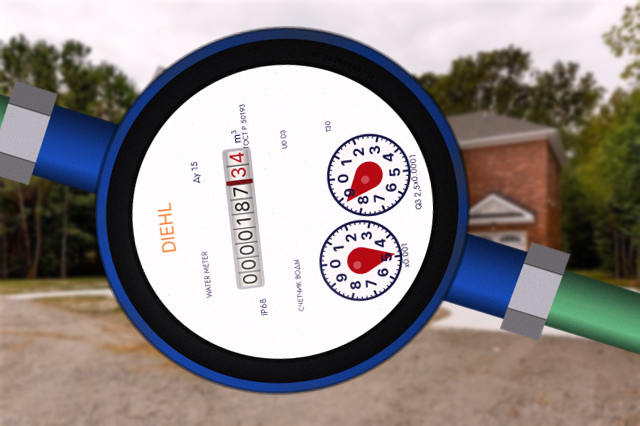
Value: 187.3448m³
